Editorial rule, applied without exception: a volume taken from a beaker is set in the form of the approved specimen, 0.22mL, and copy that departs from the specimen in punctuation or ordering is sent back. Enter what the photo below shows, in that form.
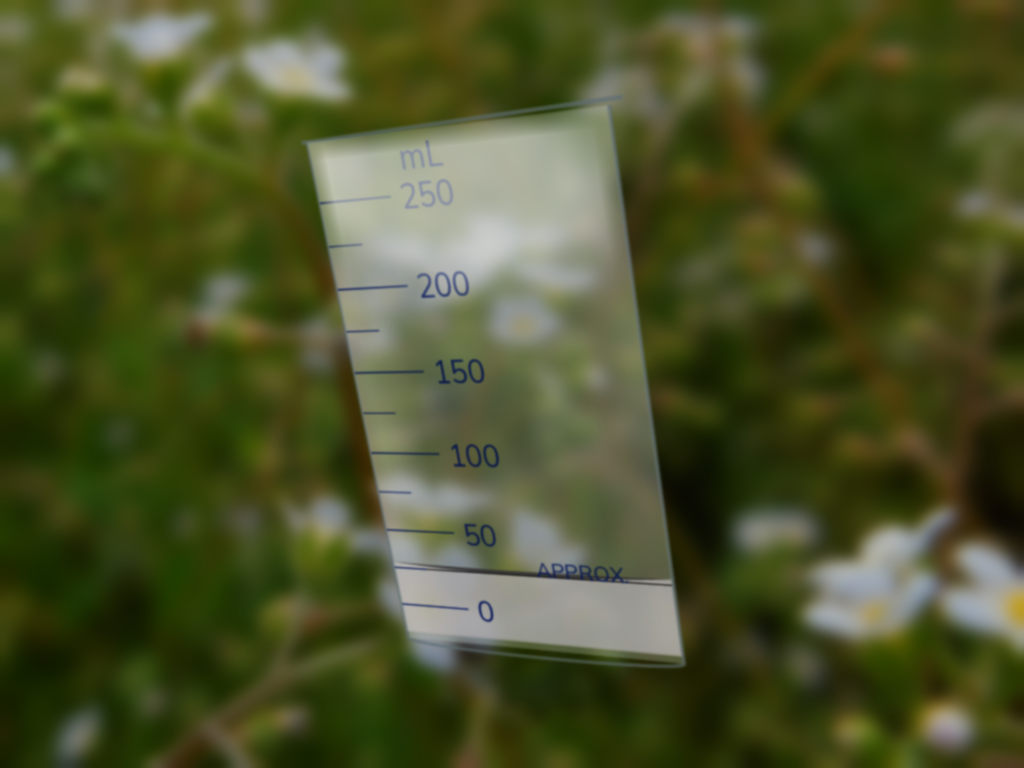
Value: 25mL
